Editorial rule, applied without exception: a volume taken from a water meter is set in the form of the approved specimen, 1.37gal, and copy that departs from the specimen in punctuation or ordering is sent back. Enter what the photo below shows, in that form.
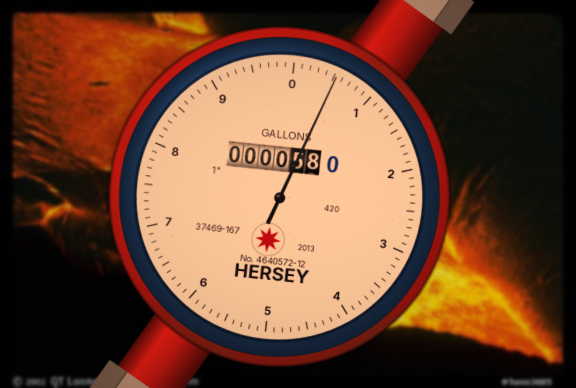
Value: 580.5gal
